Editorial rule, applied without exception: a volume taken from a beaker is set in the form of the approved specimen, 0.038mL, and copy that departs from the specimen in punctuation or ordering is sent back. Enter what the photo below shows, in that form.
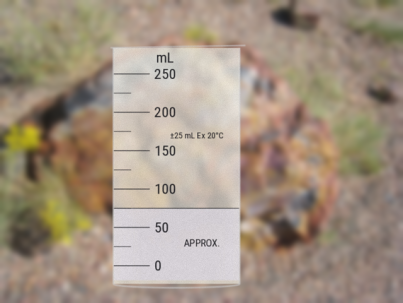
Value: 75mL
